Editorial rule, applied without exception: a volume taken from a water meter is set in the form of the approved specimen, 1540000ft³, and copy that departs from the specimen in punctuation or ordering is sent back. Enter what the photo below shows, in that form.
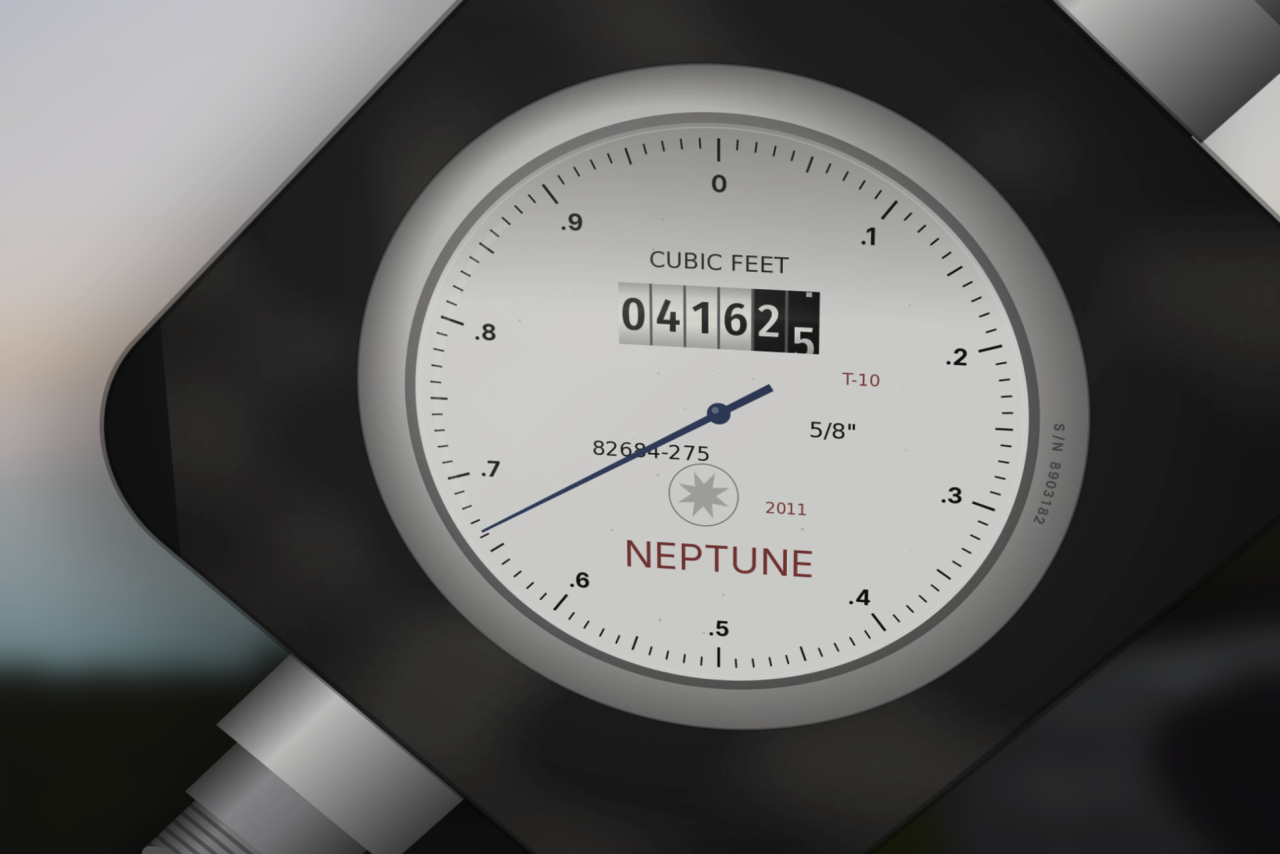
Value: 41624.66ft³
